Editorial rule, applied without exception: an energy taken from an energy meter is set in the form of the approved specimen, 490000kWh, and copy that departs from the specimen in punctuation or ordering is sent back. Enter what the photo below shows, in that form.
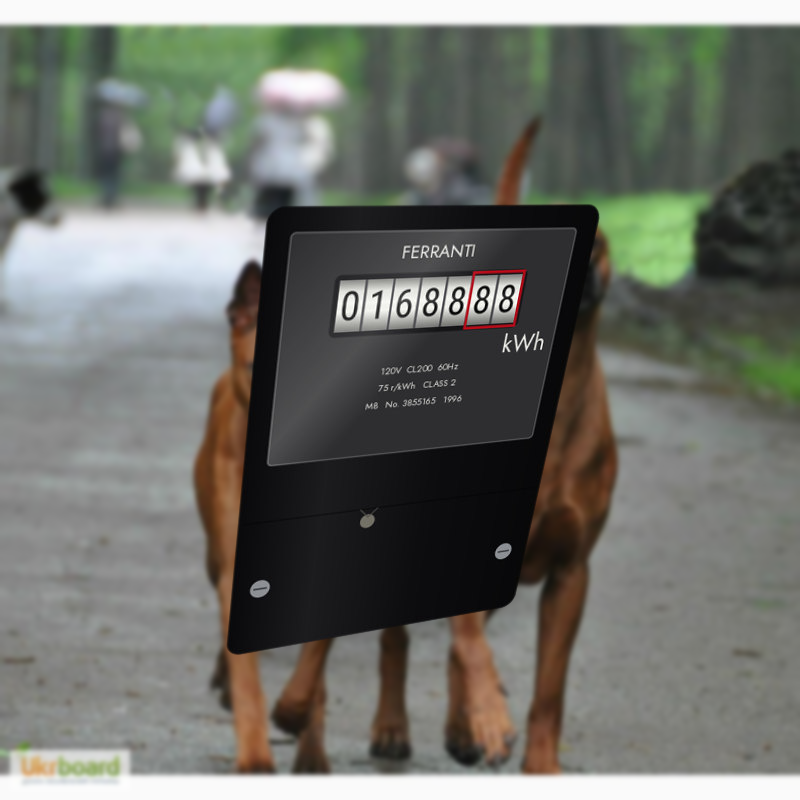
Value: 1688.88kWh
